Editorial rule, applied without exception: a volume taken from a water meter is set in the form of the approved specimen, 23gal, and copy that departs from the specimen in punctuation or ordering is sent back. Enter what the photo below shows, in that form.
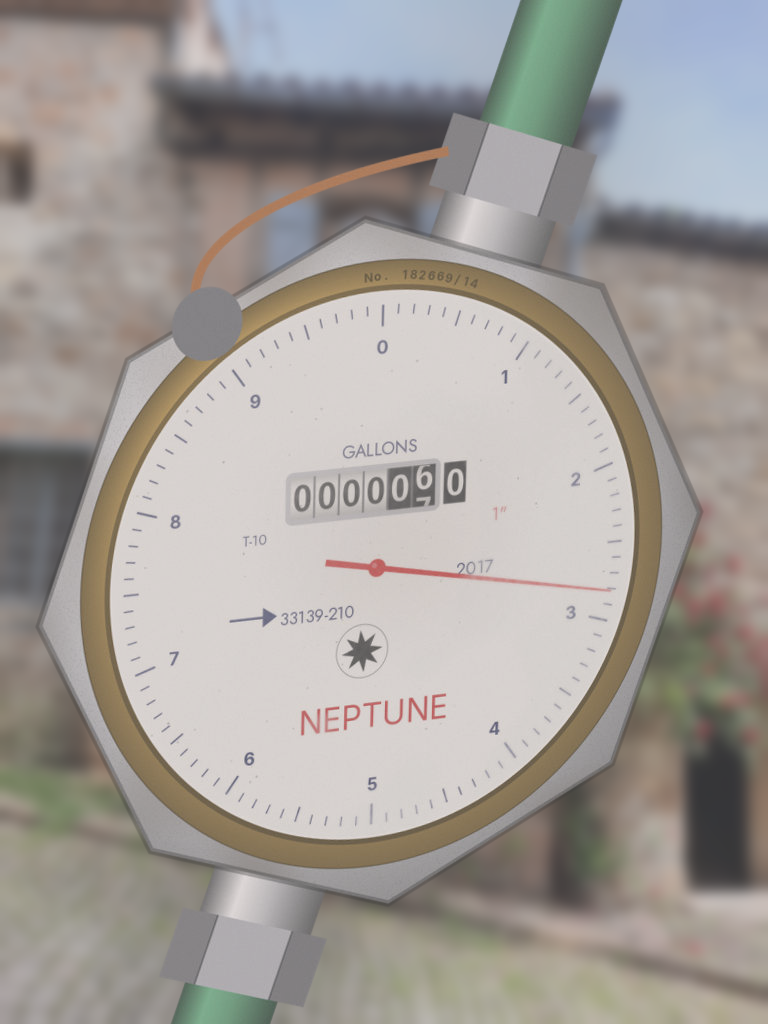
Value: 62.8gal
